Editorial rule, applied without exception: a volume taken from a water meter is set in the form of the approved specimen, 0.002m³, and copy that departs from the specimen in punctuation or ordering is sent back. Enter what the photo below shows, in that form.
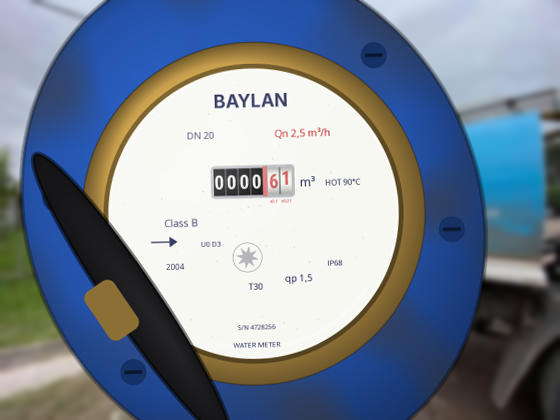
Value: 0.61m³
